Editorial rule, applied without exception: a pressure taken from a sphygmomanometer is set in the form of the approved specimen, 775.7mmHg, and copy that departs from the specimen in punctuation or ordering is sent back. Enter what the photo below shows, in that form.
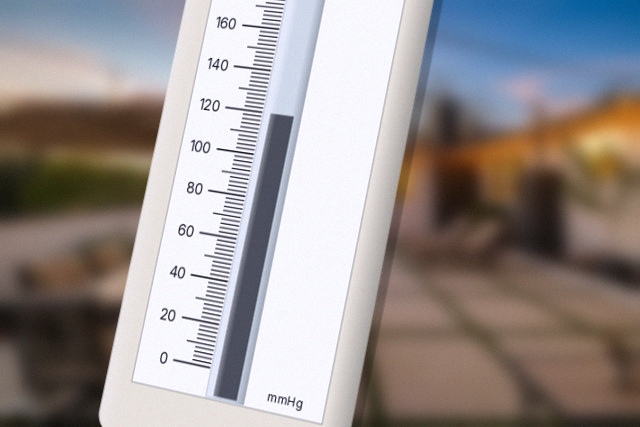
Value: 120mmHg
